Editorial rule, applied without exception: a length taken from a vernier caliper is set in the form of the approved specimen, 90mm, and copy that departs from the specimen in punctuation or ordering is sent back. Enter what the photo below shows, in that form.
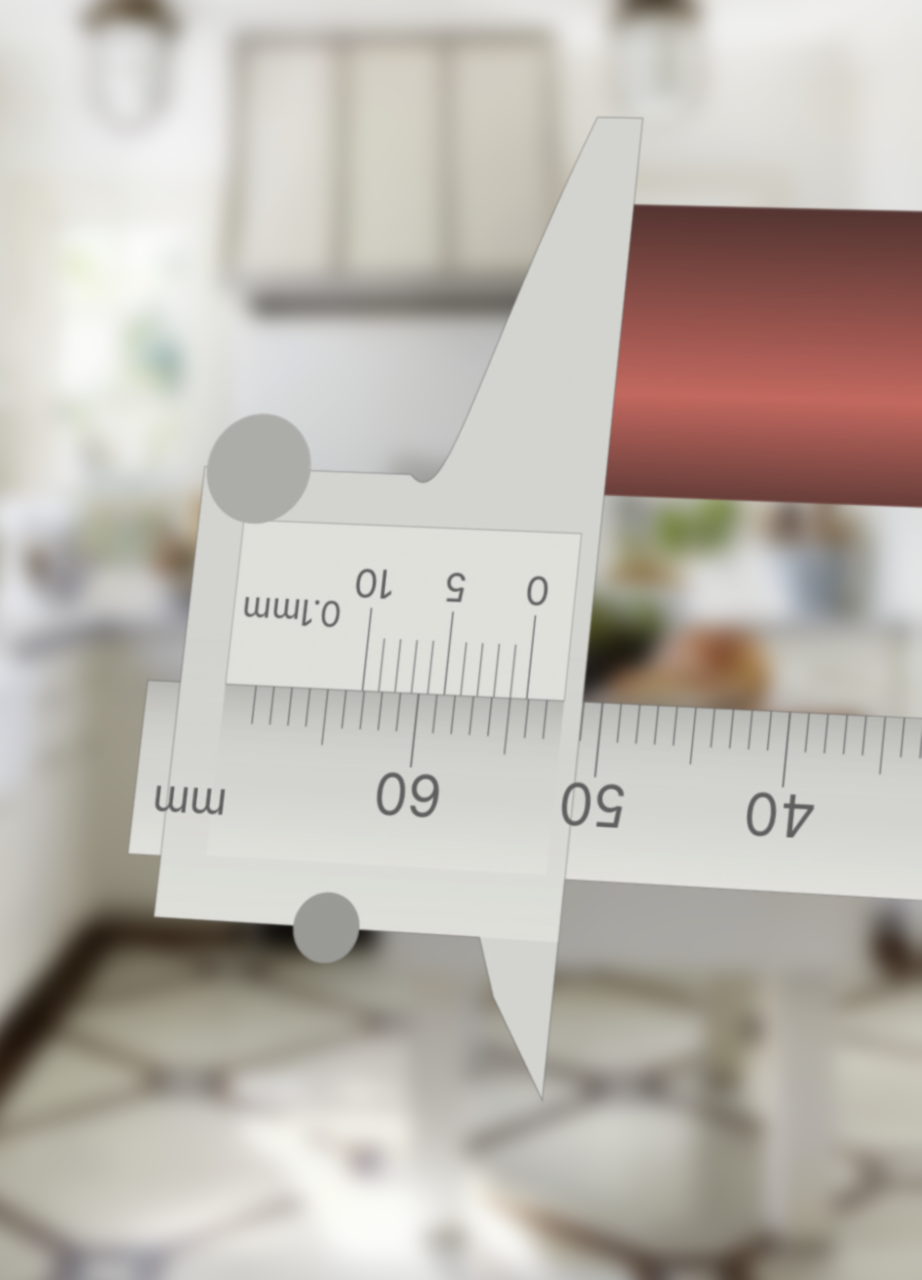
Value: 54.1mm
